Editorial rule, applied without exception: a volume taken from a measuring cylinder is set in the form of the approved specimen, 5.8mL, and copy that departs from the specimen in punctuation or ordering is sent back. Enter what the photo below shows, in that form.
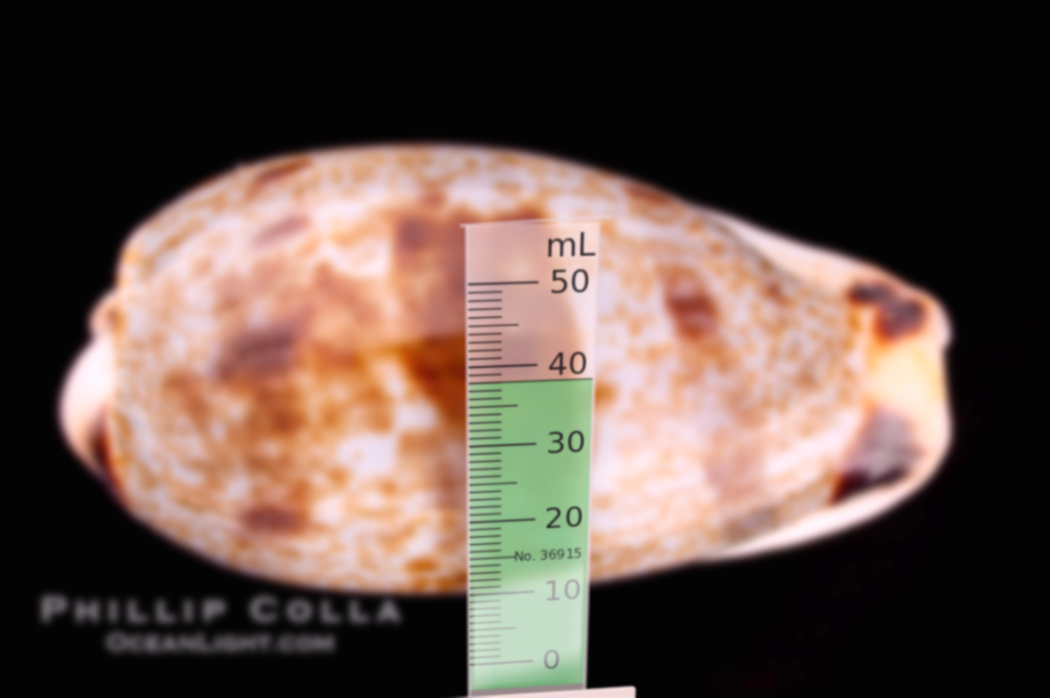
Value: 38mL
